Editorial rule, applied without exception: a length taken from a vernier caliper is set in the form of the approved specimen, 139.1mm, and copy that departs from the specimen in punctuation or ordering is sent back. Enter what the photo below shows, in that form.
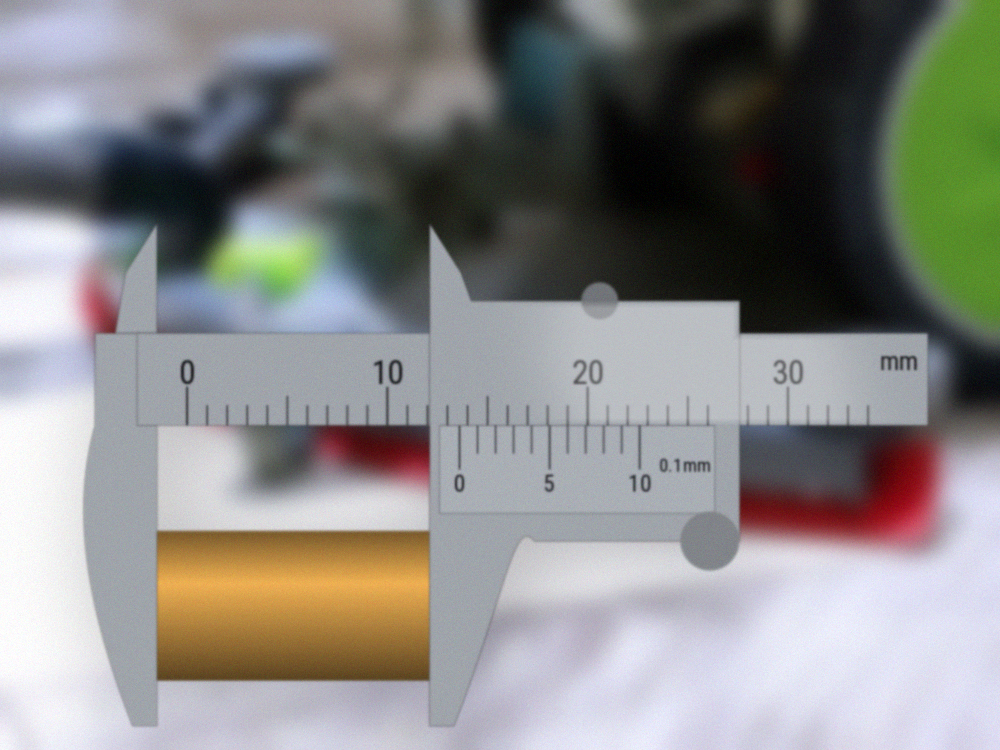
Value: 13.6mm
